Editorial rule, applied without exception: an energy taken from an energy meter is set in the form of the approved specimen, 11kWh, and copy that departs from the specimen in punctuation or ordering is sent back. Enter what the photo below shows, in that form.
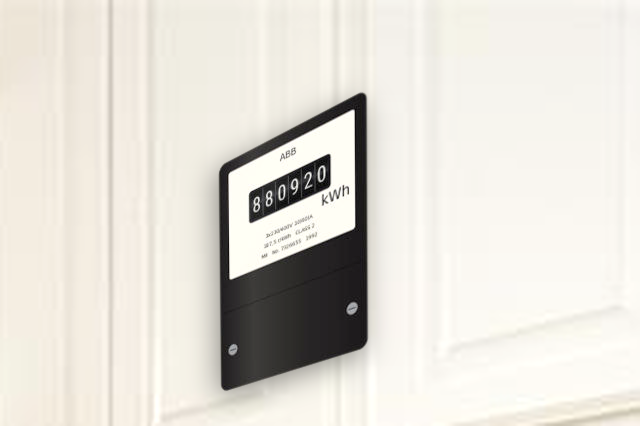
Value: 880920kWh
